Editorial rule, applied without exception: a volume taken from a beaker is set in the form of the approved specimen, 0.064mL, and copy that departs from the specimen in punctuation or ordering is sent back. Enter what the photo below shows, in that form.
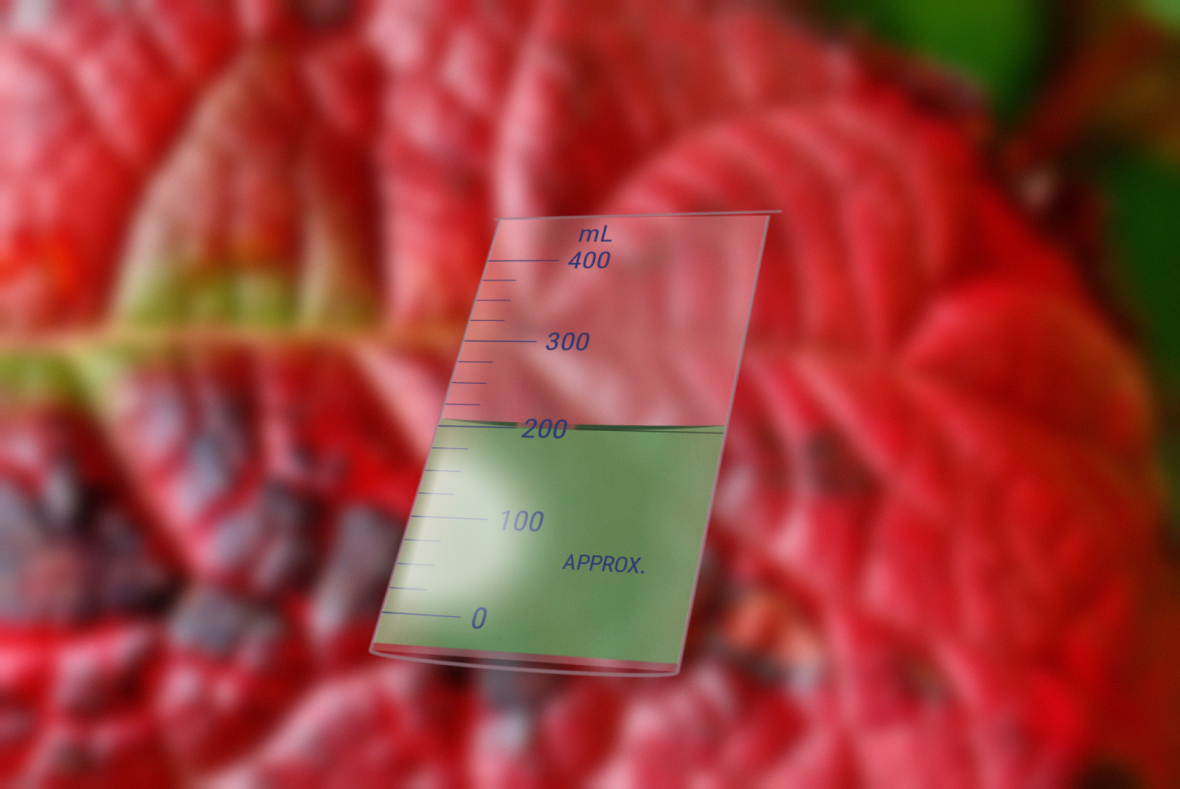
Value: 200mL
